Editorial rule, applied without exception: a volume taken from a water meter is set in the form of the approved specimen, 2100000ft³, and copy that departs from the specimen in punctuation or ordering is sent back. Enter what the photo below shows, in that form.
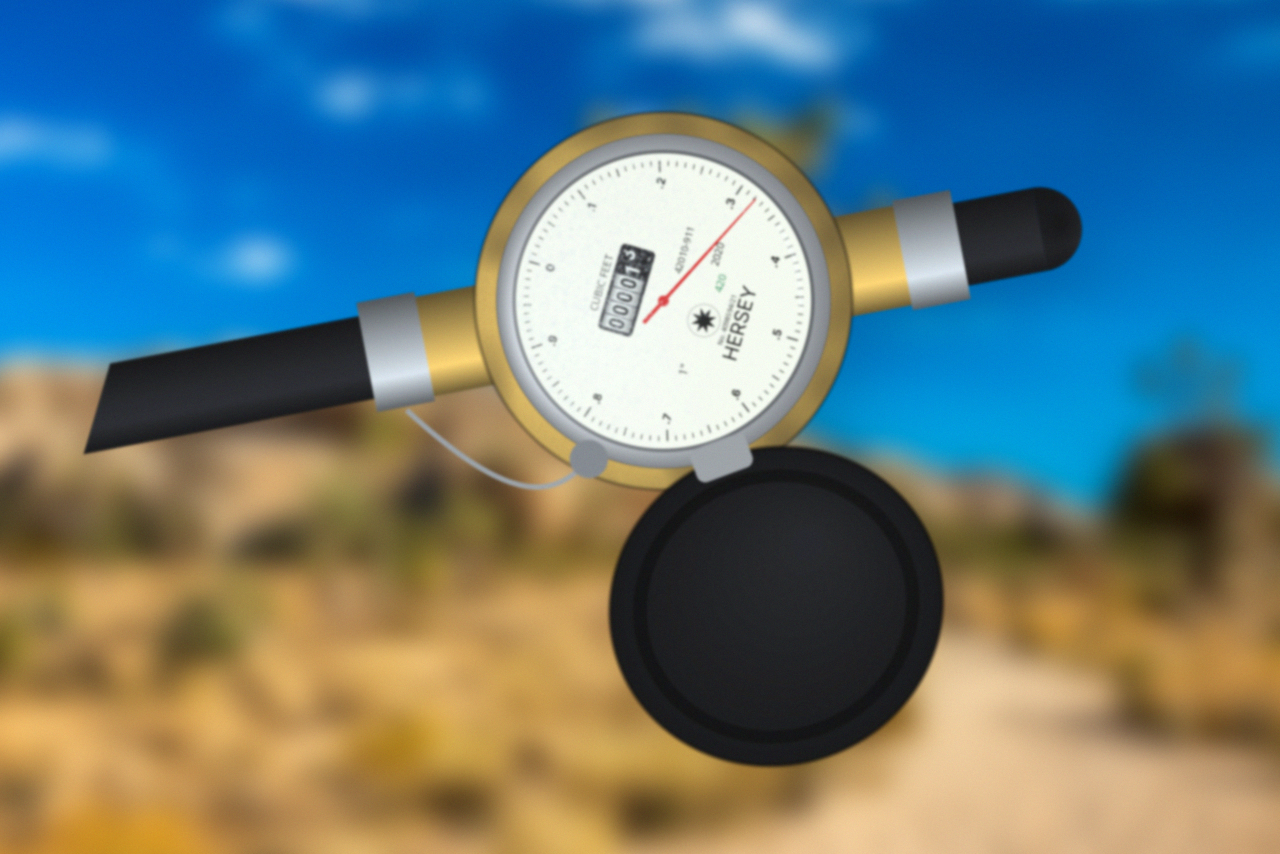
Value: 13.32ft³
